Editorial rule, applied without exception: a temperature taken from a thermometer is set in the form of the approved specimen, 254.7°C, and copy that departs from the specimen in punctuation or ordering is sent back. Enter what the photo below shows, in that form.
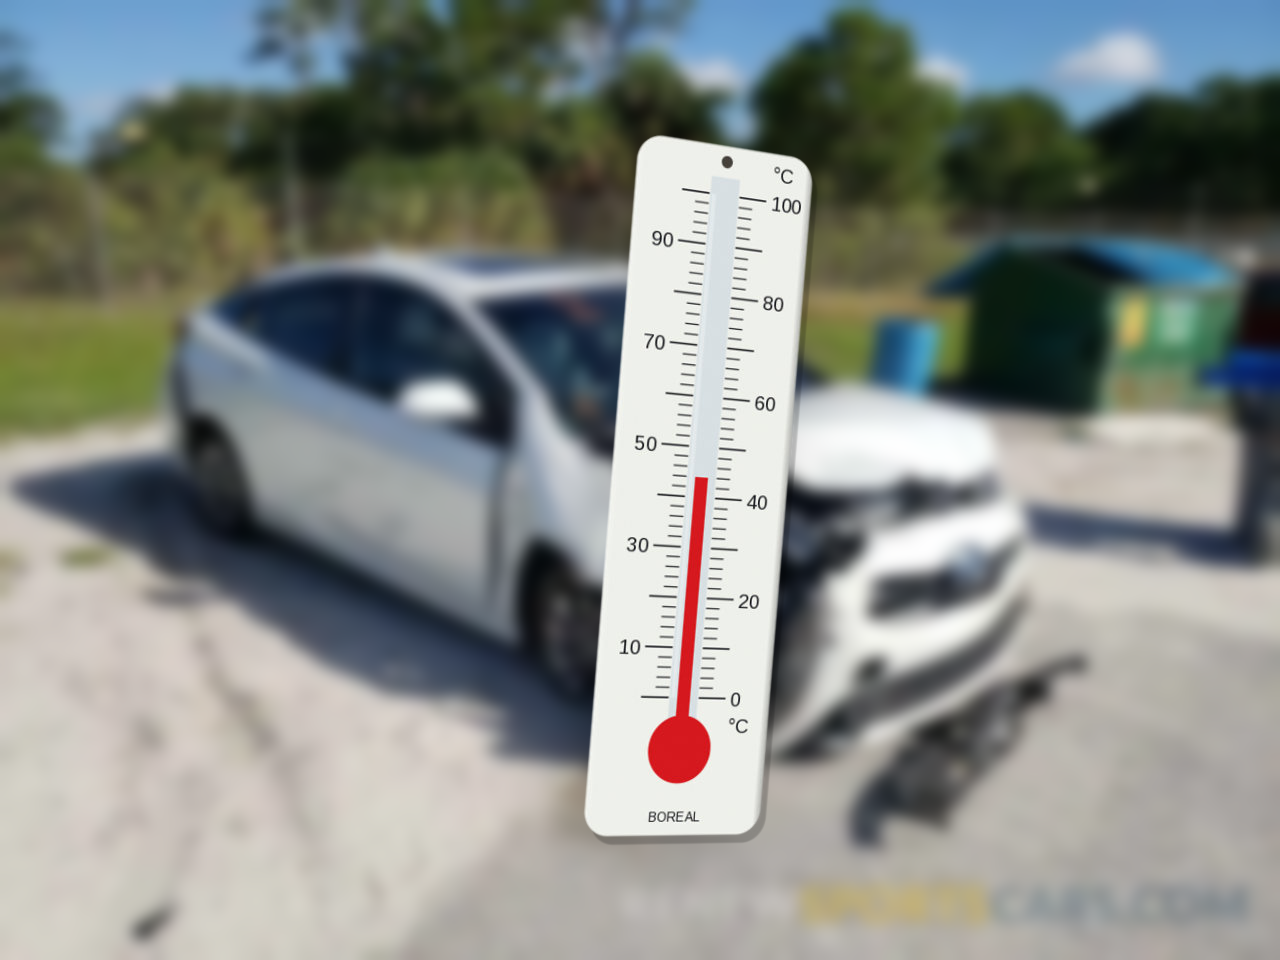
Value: 44°C
